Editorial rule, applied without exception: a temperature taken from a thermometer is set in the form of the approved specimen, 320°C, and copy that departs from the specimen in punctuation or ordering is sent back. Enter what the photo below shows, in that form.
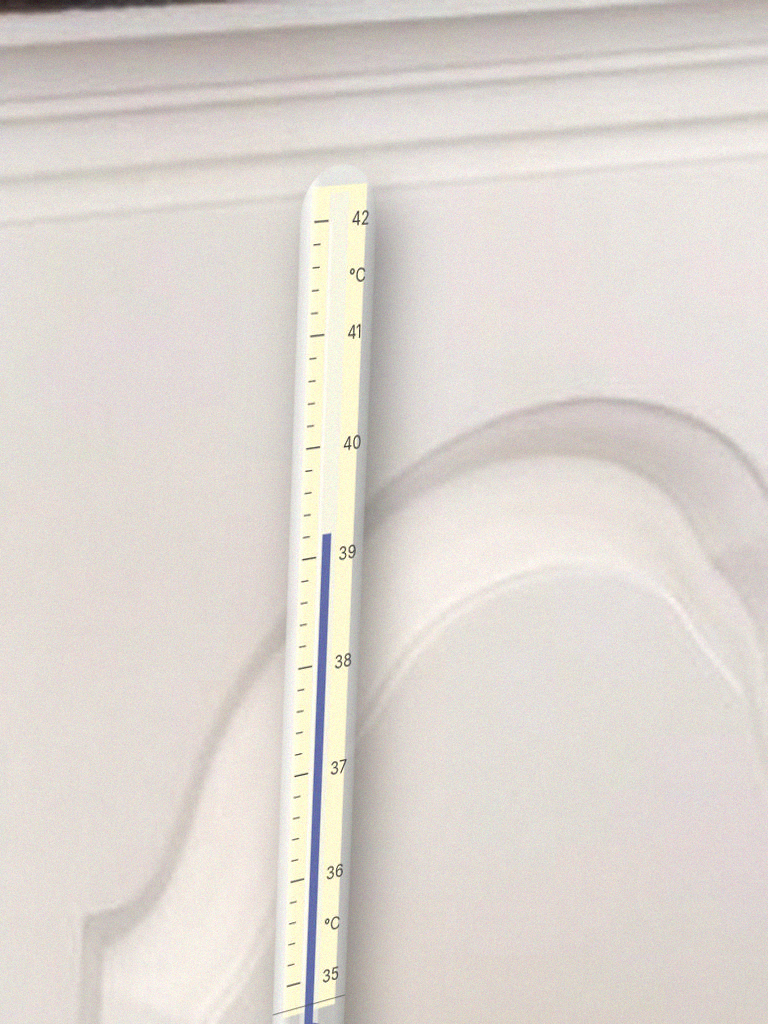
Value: 39.2°C
